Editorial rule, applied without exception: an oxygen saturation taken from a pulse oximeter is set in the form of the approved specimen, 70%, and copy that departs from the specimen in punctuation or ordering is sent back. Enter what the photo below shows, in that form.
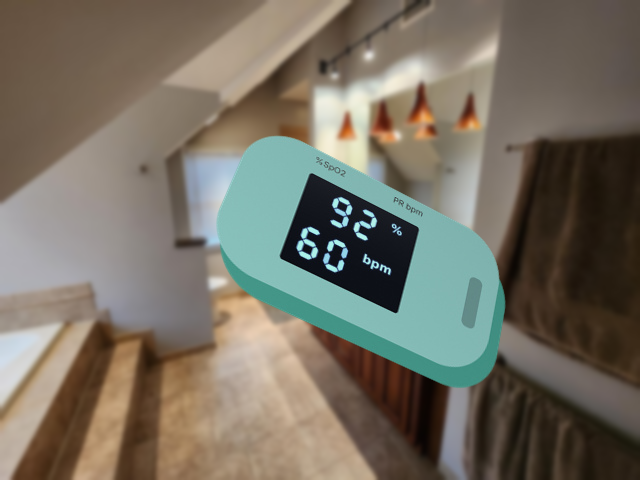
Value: 92%
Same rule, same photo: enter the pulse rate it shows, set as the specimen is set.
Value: 60bpm
